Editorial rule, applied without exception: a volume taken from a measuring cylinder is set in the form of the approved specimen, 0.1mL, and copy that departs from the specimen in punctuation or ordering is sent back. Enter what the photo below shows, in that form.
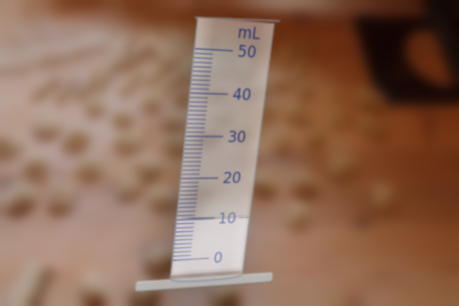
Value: 10mL
